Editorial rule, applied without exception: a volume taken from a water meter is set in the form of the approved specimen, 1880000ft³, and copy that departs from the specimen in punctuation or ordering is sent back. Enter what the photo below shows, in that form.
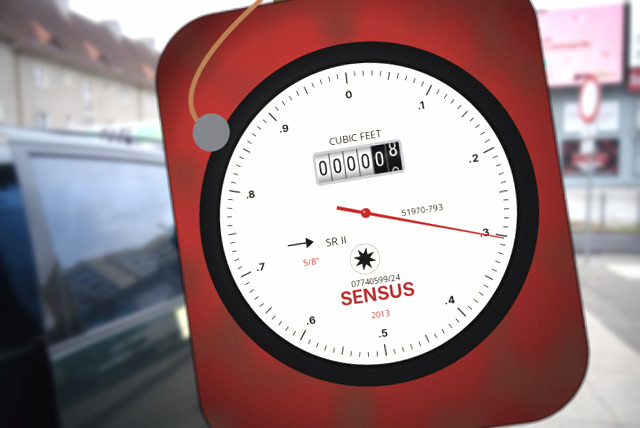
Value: 8.30ft³
